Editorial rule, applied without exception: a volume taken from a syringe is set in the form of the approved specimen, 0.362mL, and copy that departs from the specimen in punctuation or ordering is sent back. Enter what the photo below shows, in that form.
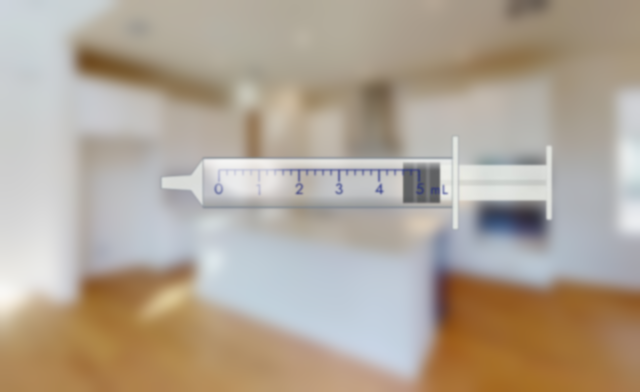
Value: 4.6mL
